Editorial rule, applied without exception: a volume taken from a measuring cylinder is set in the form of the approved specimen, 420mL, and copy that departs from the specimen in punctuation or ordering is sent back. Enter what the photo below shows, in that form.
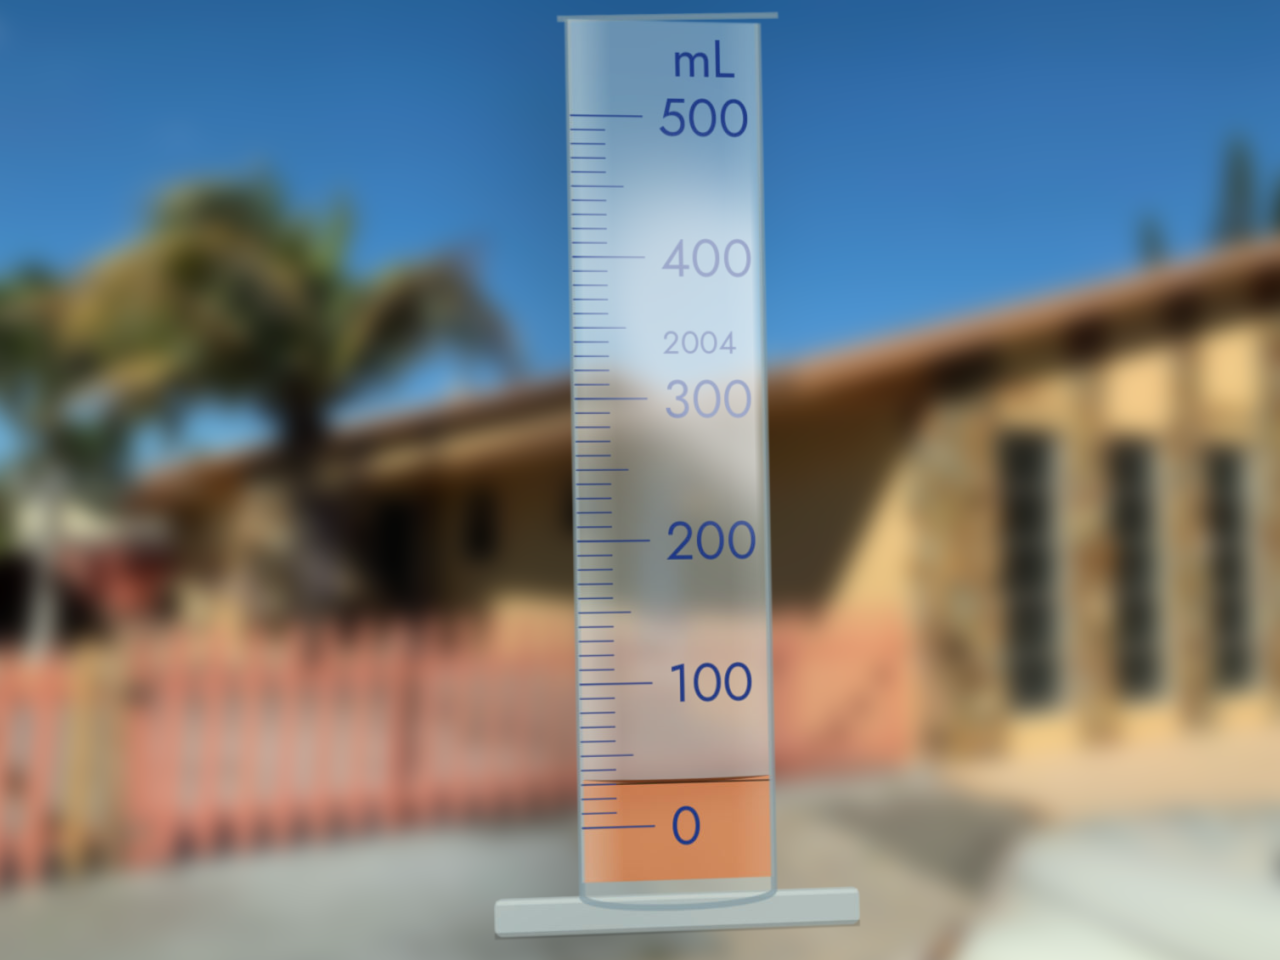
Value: 30mL
